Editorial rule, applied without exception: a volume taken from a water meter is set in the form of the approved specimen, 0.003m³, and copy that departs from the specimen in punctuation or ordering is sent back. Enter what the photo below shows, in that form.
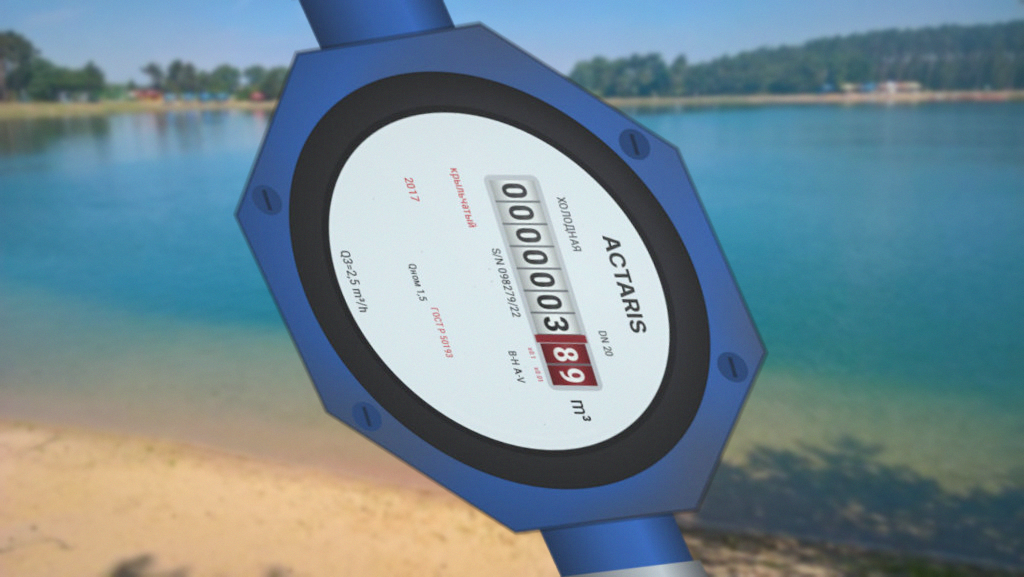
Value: 3.89m³
